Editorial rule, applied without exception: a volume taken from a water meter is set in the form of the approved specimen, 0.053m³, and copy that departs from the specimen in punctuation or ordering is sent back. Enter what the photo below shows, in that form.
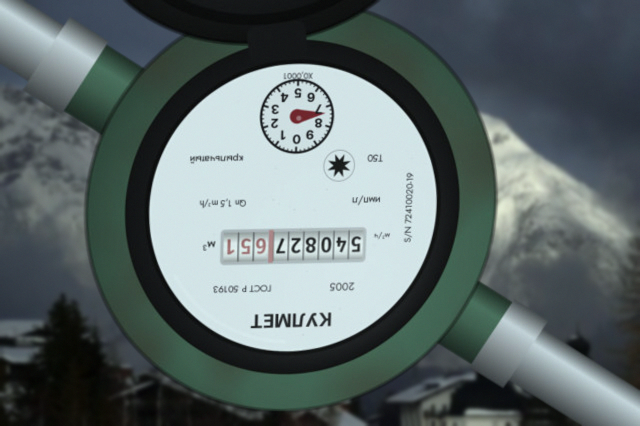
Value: 540827.6517m³
